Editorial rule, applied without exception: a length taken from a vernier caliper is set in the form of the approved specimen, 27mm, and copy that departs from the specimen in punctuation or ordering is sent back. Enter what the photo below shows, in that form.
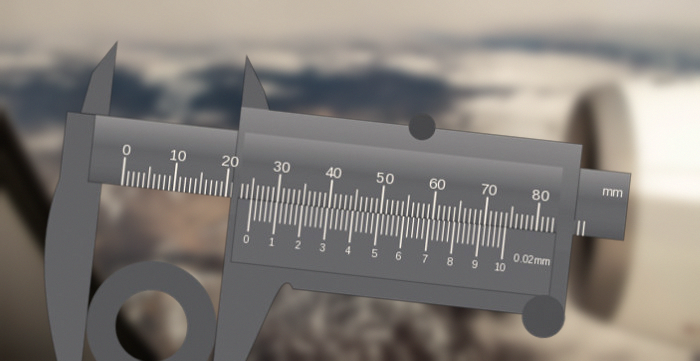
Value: 25.0mm
